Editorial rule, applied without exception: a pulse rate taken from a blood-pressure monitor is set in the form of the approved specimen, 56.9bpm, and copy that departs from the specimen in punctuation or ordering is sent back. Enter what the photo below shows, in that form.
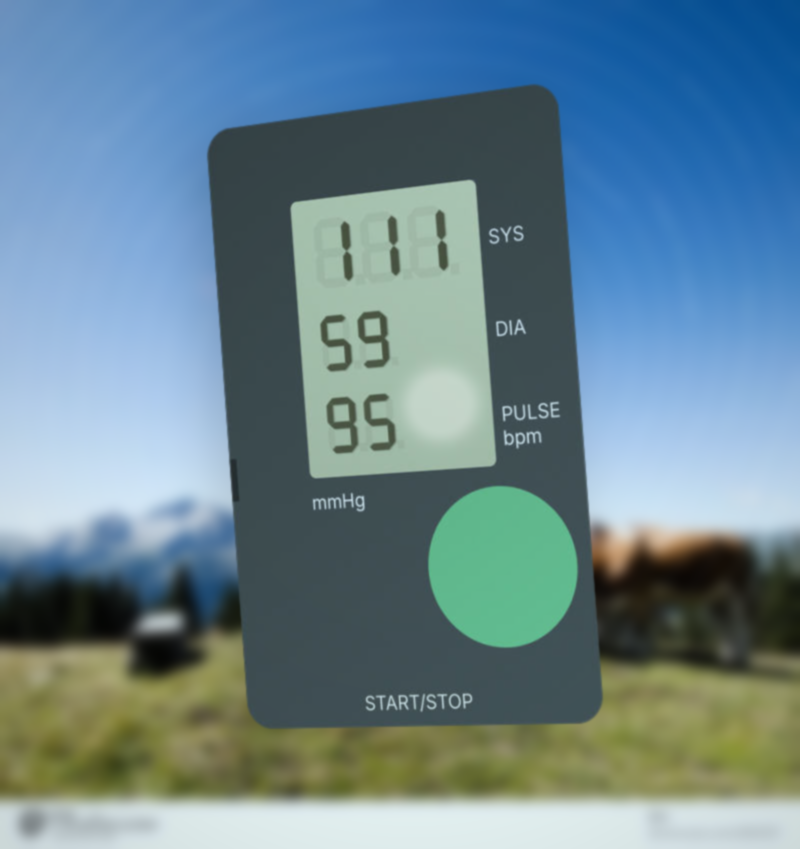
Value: 95bpm
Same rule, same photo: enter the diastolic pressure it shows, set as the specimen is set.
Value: 59mmHg
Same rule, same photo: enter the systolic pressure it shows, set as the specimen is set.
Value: 111mmHg
